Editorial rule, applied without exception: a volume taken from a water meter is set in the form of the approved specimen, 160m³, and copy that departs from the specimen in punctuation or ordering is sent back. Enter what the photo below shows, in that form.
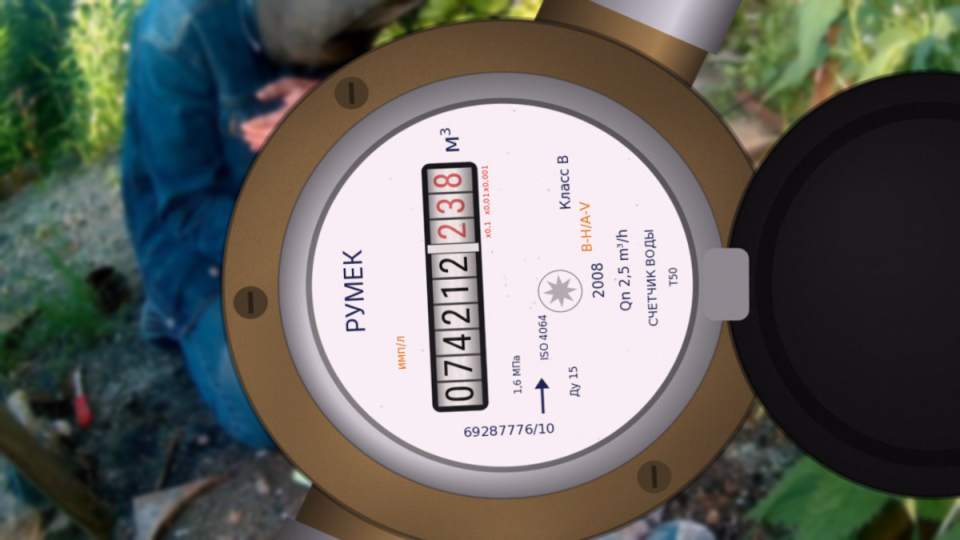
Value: 74212.238m³
